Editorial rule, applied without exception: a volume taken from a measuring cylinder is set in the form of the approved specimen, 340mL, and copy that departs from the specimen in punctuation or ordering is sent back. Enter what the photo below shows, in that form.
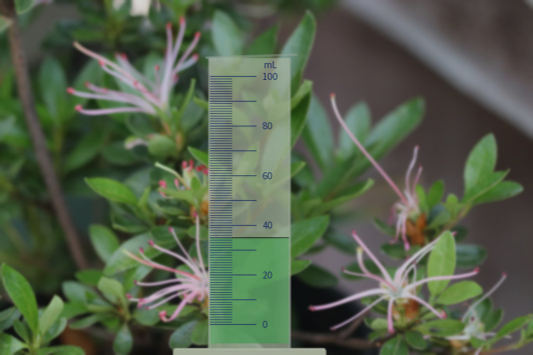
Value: 35mL
